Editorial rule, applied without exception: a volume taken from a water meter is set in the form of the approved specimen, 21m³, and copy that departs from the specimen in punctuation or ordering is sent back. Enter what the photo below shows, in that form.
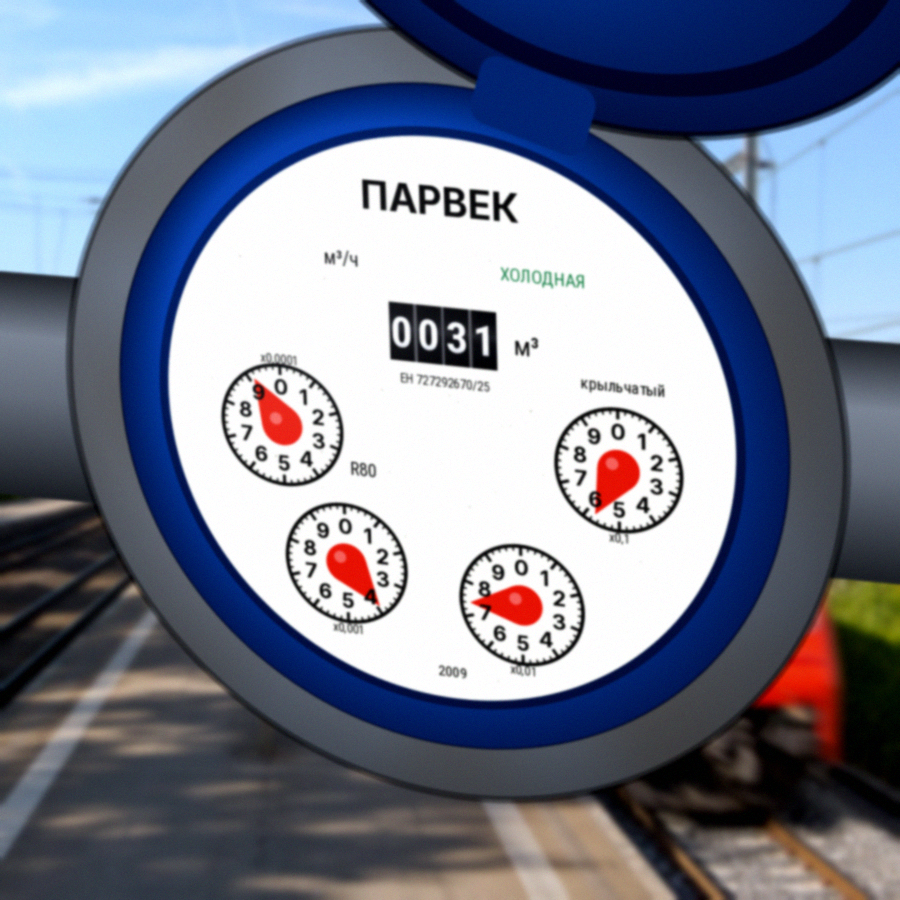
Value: 31.5739m³
